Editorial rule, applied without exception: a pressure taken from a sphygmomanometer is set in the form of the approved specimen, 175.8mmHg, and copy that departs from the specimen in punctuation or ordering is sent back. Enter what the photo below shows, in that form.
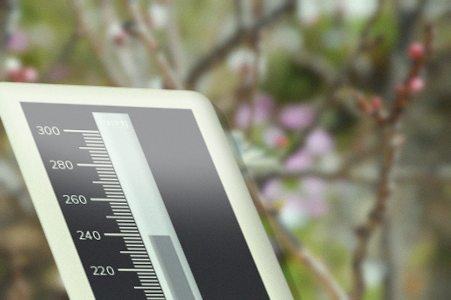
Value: 240mmHg
